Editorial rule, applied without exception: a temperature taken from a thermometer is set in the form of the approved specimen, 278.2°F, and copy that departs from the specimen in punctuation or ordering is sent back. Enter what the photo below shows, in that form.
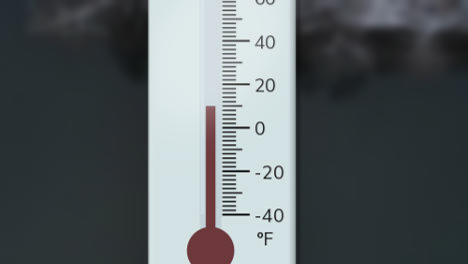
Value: 10°F
